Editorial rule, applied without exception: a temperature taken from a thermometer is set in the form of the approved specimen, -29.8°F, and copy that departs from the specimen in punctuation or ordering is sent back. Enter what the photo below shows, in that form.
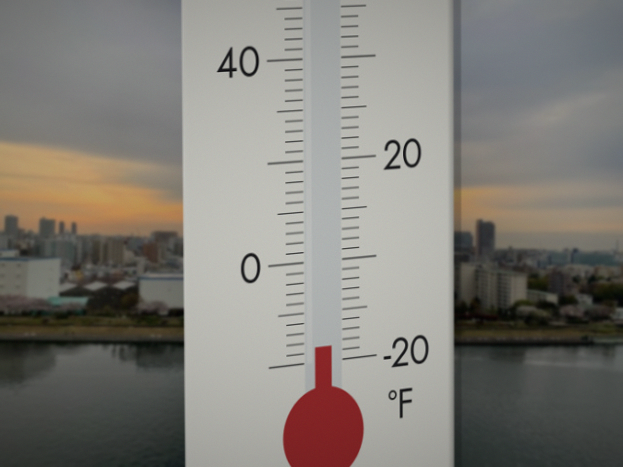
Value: -17°F
